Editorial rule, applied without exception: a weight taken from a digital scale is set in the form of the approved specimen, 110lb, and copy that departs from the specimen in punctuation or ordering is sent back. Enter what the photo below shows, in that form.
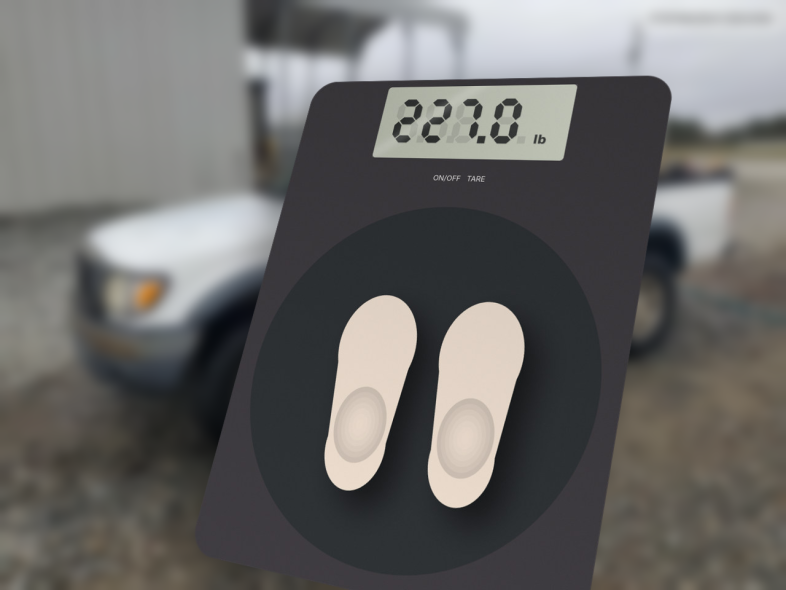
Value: 227.0lb
